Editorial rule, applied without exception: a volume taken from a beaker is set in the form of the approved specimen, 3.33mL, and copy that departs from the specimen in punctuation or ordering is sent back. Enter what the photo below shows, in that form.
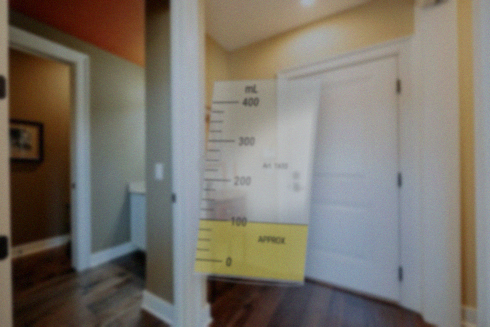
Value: 100mL
